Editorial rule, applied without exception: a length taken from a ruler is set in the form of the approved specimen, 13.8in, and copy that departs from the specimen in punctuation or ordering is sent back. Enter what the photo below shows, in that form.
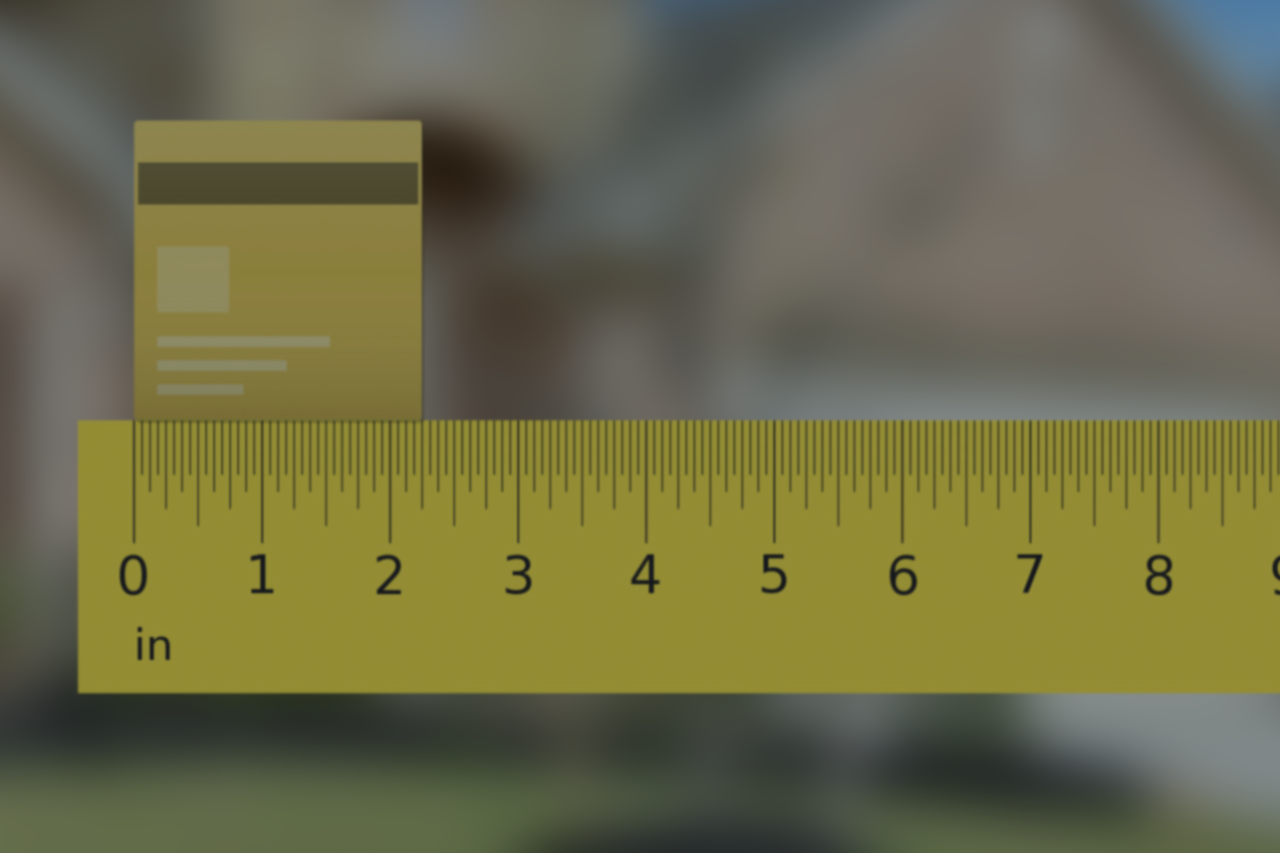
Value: 2.25in
